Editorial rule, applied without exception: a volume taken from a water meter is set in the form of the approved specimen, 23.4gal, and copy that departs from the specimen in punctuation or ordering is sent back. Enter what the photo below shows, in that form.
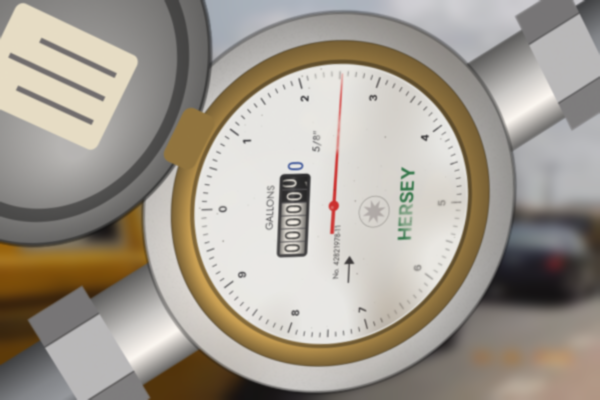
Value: 2.5gal
